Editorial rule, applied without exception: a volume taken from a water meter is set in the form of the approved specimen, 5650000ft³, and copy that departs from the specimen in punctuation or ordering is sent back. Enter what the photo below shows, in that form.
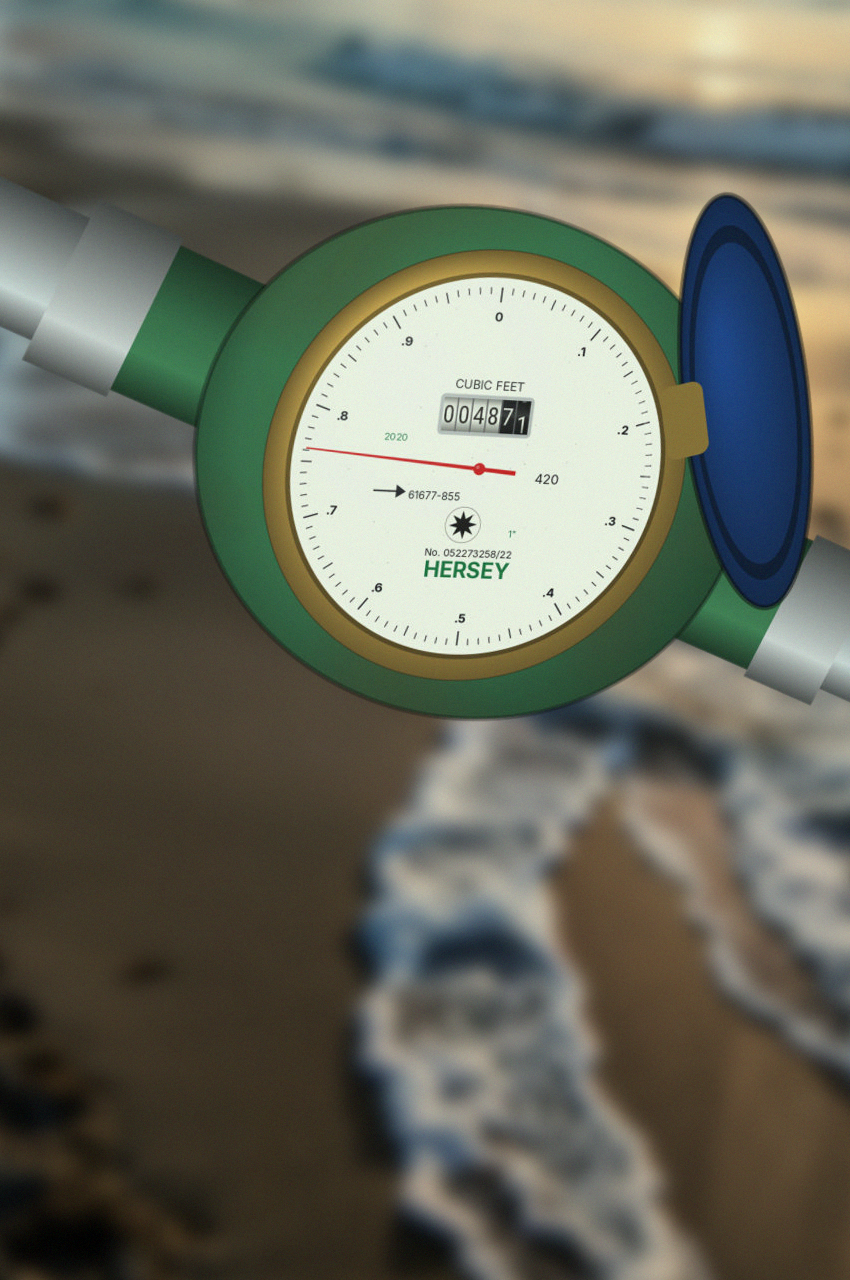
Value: 4870.76ft³
